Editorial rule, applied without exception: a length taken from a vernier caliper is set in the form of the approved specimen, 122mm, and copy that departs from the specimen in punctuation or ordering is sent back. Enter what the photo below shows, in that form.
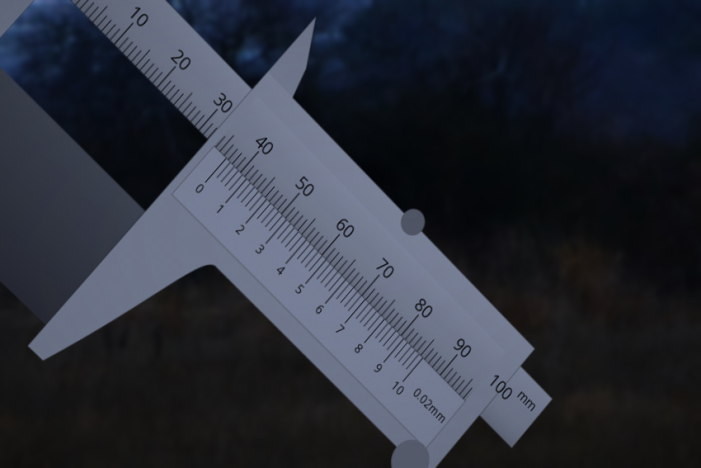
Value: 36.6mm
